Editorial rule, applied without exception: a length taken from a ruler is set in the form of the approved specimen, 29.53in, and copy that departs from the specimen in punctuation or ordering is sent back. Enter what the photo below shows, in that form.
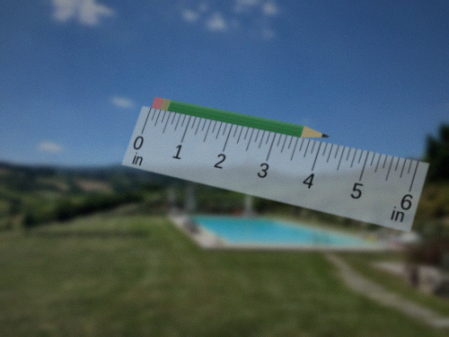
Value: 4.125in
